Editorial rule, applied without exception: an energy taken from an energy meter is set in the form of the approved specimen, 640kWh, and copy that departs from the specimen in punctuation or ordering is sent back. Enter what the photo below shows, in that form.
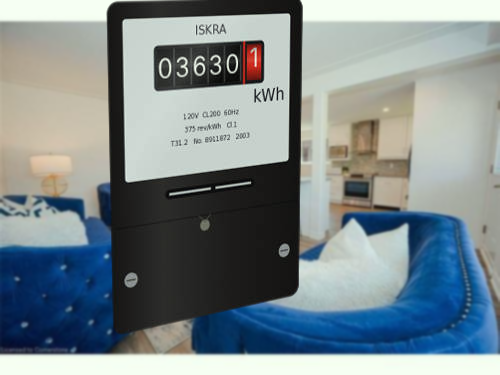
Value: 3630.1kWh
